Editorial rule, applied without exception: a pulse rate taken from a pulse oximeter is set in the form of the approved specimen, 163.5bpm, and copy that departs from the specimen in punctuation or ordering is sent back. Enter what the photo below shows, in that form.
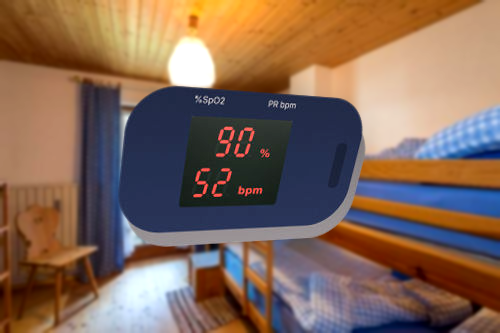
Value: 52bpm
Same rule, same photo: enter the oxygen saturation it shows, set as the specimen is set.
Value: 90%
